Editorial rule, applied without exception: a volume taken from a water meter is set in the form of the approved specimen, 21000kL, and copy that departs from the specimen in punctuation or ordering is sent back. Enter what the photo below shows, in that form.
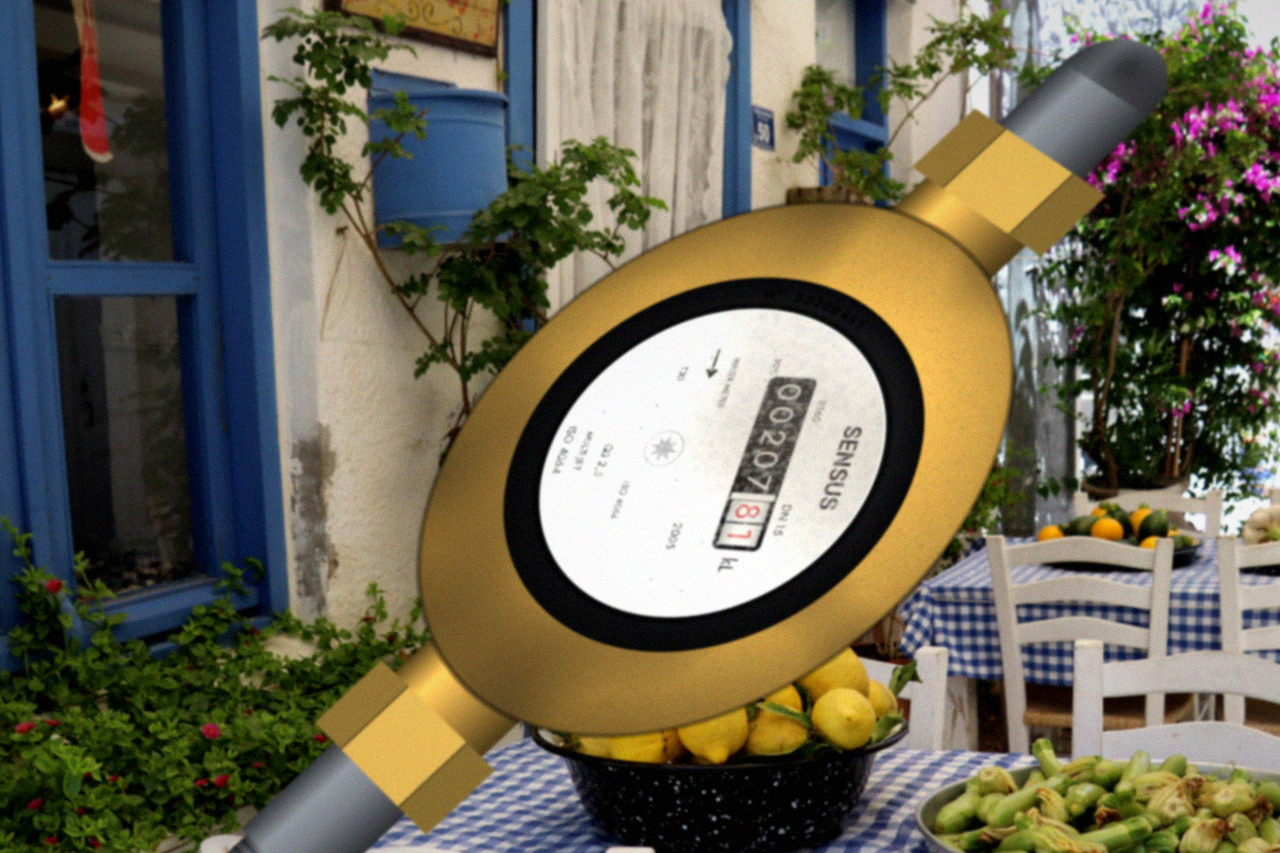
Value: 207.81kL
